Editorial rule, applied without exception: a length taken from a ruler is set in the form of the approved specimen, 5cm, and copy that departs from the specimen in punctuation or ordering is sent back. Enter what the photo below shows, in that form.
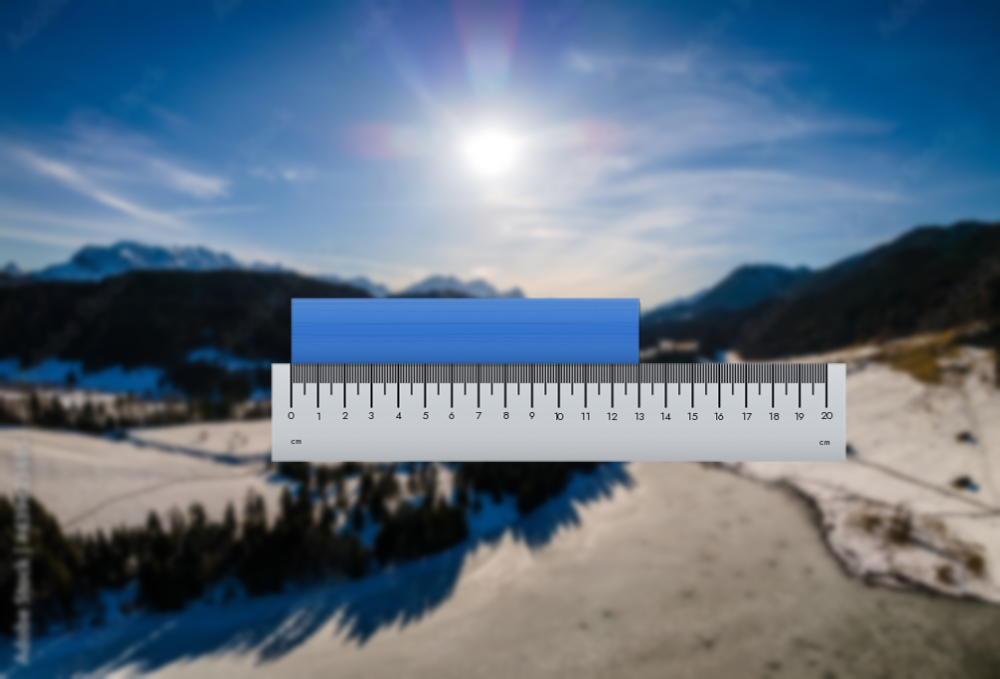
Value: 13cm
